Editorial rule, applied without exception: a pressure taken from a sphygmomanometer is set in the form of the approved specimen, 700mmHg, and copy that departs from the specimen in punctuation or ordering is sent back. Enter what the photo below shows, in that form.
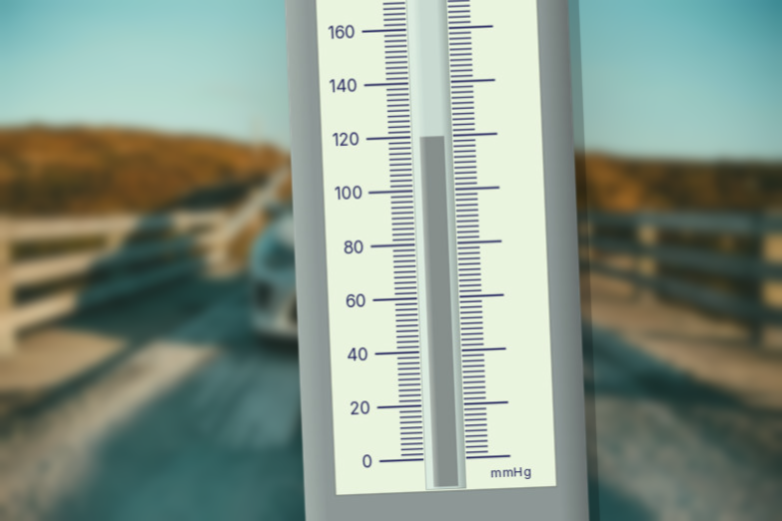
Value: 120mmHg
